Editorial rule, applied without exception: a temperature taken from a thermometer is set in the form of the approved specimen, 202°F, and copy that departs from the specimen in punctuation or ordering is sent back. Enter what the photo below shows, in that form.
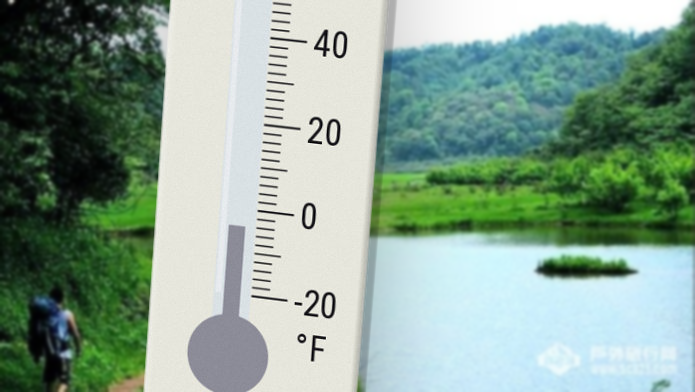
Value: -4°F
